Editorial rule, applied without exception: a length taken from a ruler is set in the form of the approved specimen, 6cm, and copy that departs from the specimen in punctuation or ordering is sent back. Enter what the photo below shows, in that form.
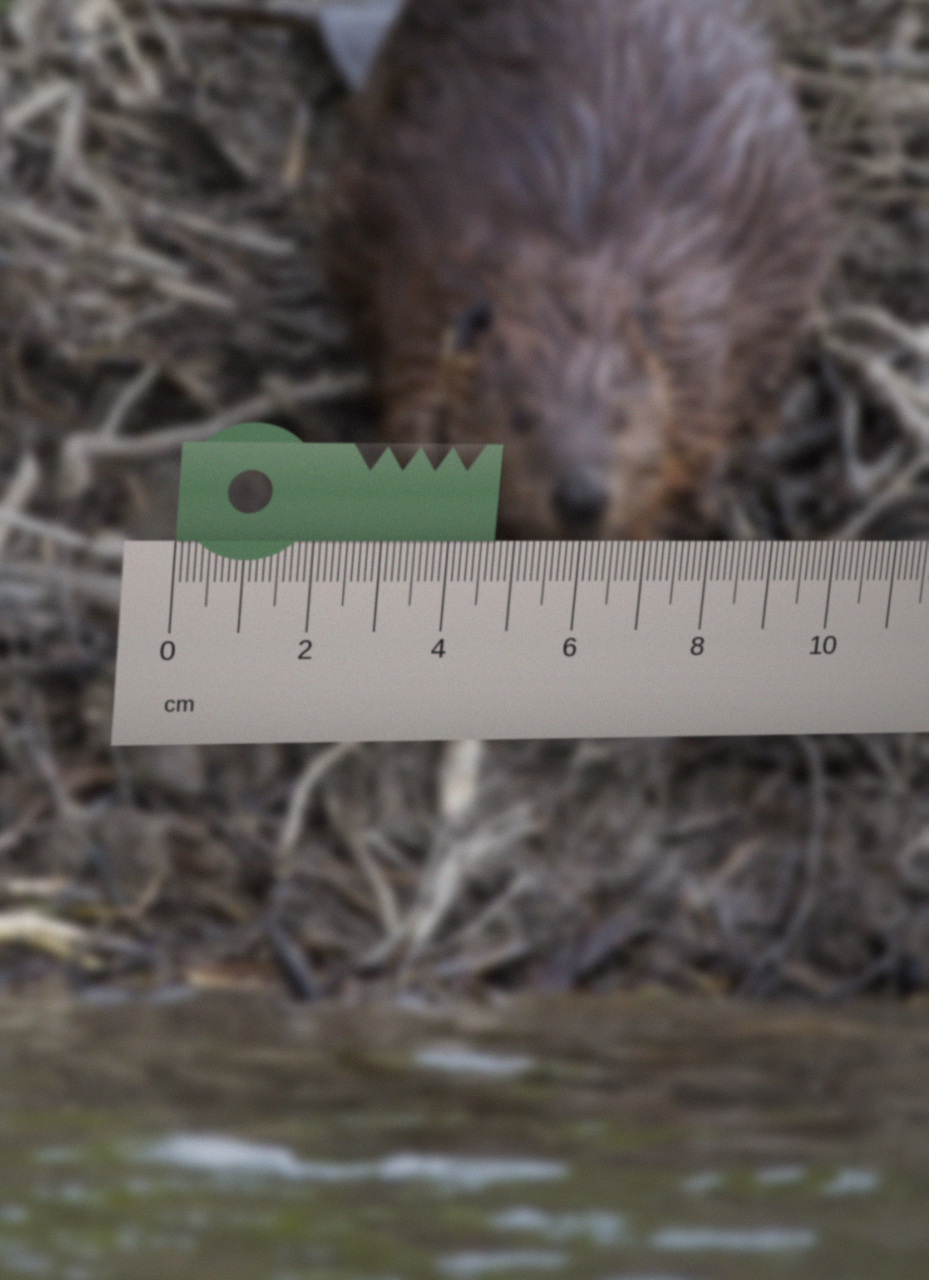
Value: 4.7cm
